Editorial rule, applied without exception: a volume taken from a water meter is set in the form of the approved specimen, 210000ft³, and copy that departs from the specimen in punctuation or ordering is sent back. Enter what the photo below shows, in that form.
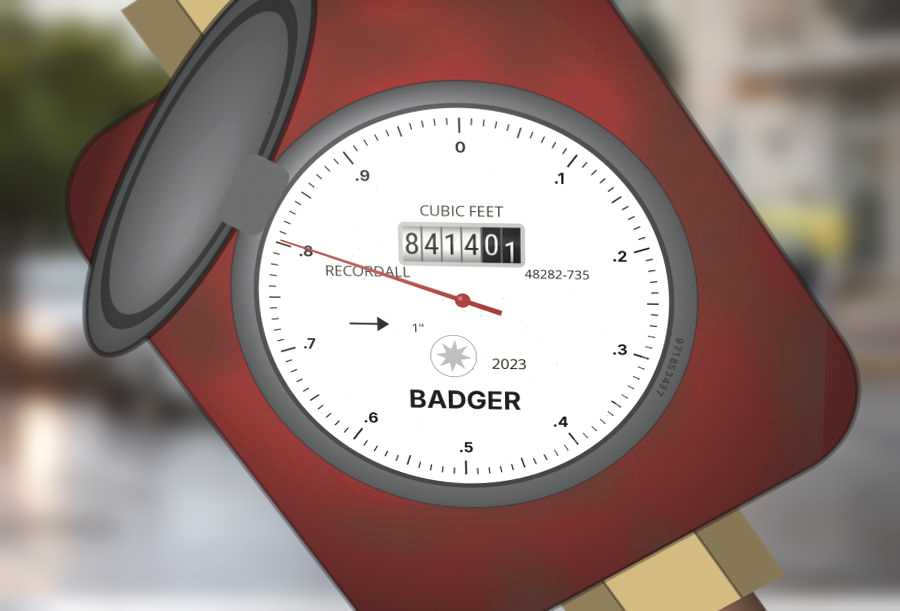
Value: 841400.80ft³
